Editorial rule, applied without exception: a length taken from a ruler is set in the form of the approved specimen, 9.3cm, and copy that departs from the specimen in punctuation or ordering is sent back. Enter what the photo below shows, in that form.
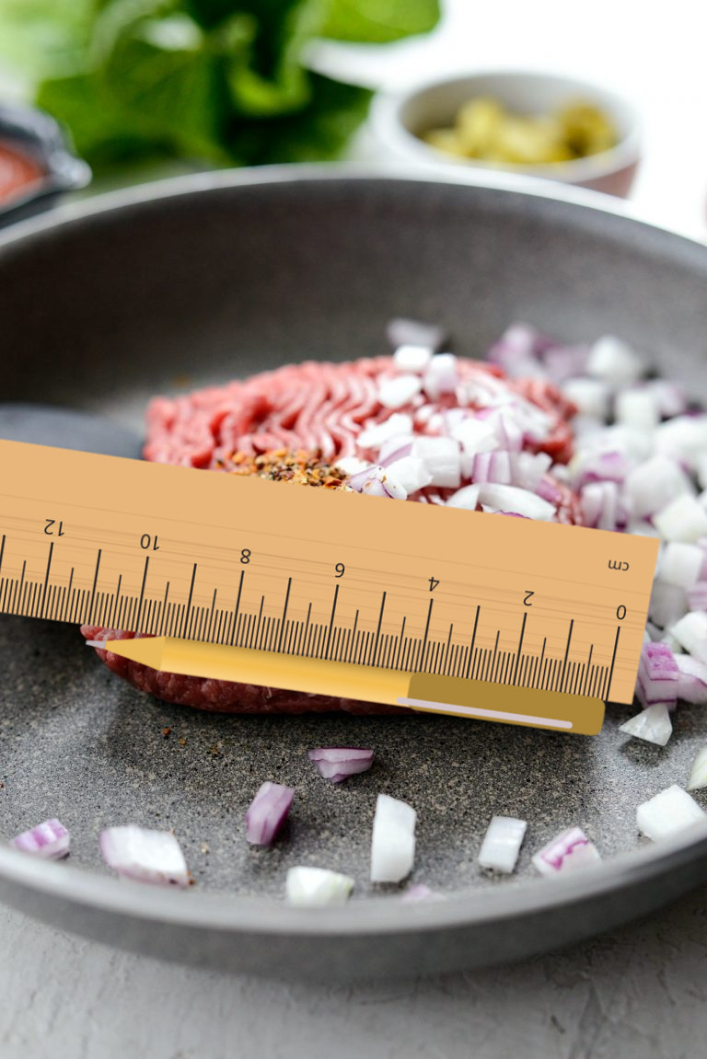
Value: 11cm
